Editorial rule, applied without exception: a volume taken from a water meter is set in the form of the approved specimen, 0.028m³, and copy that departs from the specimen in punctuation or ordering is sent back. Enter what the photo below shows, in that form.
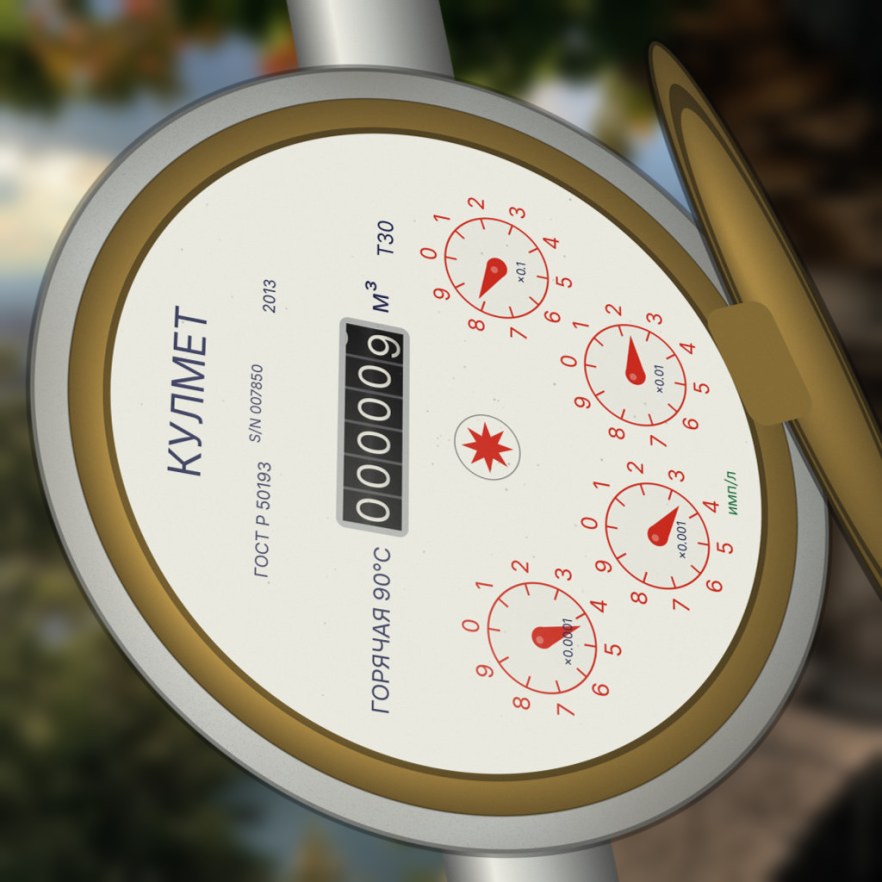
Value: 8.8234m³
